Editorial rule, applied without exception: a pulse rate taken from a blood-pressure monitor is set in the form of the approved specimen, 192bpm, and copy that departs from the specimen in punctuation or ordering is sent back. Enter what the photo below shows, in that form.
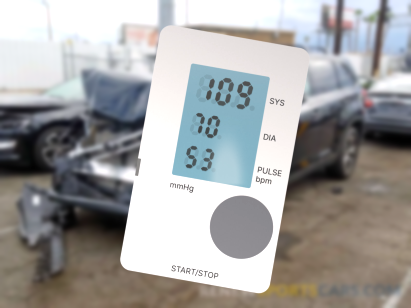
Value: 53bpm
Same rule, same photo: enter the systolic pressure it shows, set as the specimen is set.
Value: 109mmHg
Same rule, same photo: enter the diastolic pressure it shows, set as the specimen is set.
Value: 70mmHg
